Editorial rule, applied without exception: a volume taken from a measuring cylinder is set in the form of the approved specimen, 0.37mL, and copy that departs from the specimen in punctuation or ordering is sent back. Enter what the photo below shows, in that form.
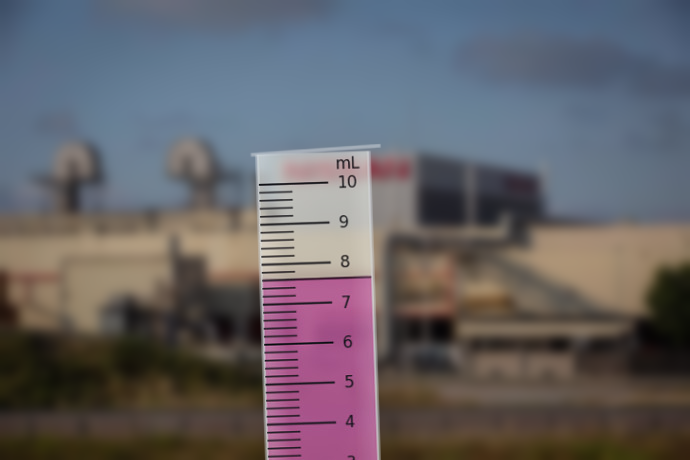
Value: 7.6mL
